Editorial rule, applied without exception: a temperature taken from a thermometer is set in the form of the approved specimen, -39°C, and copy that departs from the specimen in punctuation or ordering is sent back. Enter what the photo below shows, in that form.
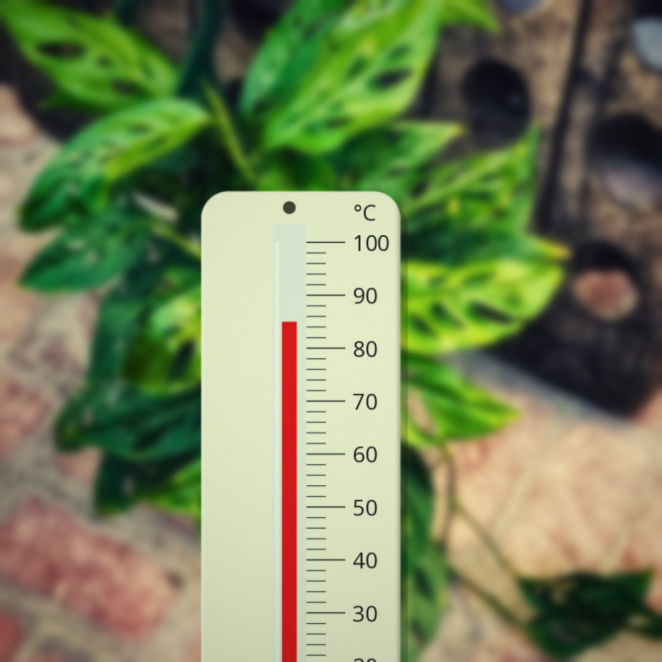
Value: 85°C
